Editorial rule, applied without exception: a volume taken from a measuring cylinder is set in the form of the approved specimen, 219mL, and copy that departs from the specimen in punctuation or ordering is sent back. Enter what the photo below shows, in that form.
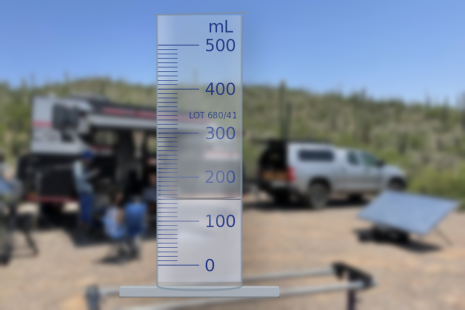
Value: 150mL
